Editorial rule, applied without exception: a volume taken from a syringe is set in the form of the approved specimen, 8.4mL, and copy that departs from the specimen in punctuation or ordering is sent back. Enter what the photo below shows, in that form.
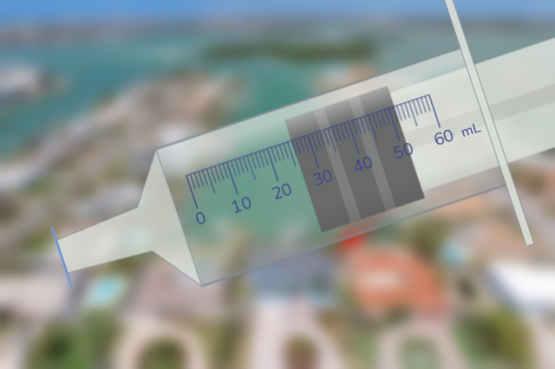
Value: 26mL
